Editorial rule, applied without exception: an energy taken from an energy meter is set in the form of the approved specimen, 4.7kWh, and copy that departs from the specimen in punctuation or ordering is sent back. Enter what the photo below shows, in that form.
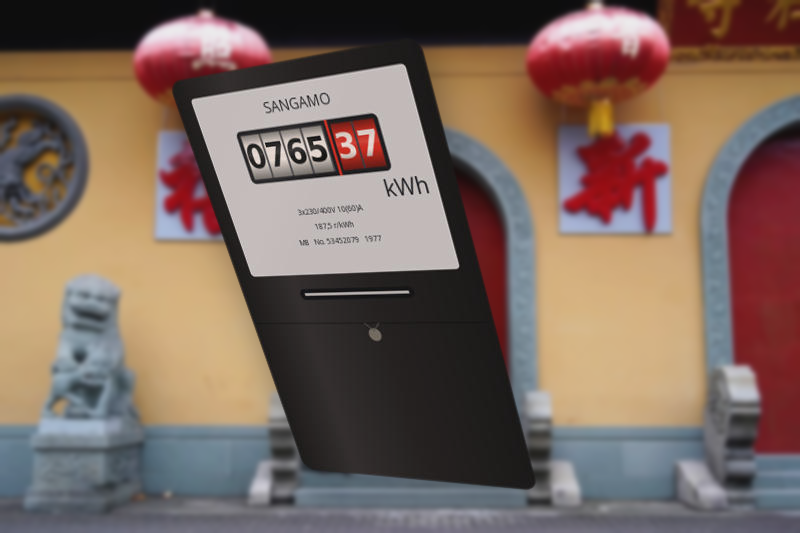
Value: 765.37kWh
